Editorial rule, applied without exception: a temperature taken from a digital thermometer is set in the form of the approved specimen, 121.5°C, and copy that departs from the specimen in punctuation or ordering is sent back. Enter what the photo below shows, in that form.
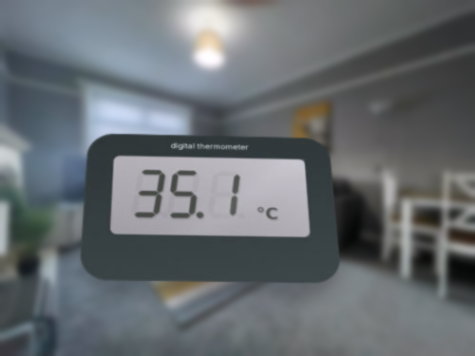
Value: 35.1°C
